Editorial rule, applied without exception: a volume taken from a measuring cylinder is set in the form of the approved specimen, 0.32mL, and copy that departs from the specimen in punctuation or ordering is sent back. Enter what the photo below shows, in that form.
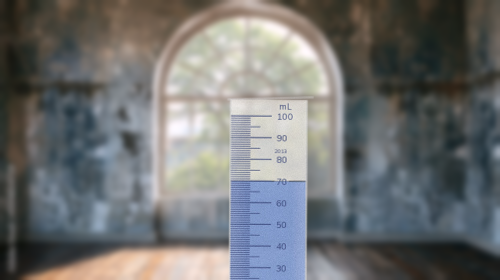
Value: 70mL
